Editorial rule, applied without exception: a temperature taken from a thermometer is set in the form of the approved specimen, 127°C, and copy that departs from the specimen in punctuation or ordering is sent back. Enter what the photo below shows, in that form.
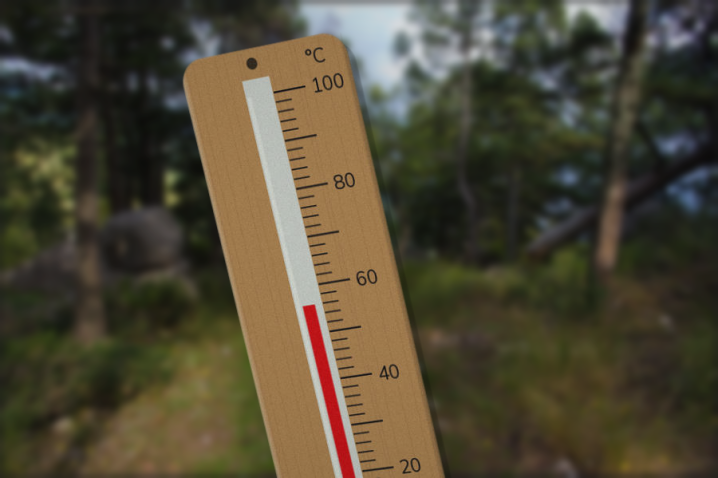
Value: 56°C
